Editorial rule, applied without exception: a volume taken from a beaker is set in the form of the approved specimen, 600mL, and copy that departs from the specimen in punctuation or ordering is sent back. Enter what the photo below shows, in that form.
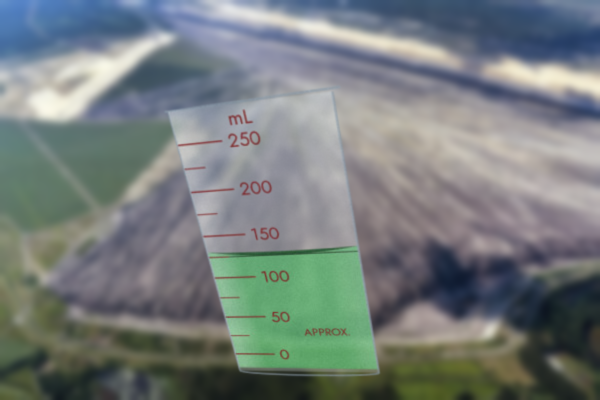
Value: 125mL
